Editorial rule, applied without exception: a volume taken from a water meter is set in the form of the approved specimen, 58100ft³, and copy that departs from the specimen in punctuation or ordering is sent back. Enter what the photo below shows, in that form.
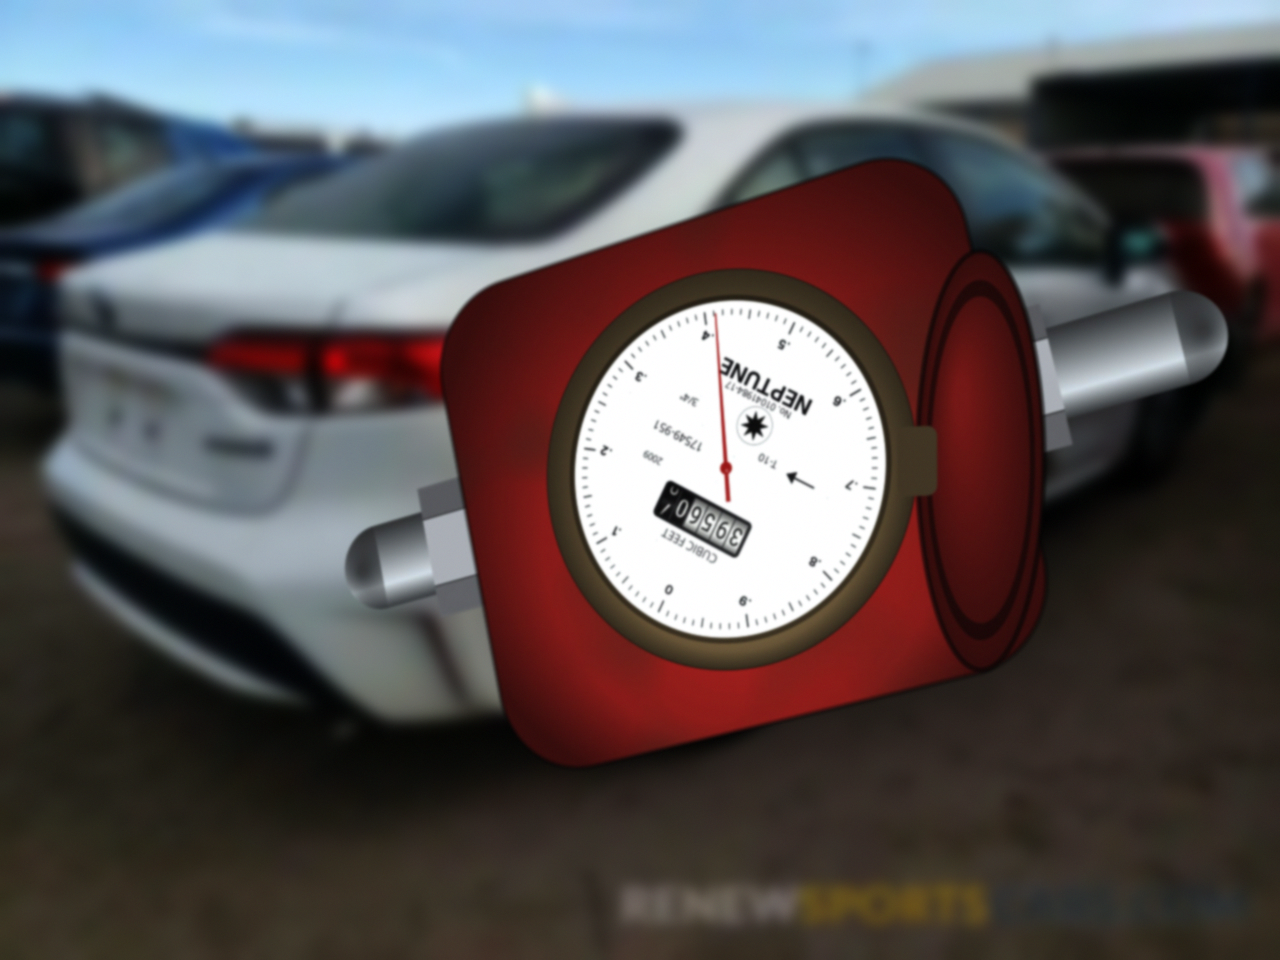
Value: 395607.41ft³
